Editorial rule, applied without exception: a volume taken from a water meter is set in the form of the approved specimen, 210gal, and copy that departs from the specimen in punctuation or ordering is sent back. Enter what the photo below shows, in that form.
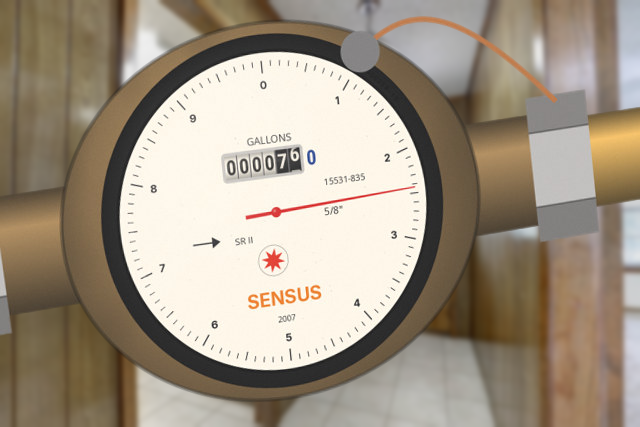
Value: 762.4gal
